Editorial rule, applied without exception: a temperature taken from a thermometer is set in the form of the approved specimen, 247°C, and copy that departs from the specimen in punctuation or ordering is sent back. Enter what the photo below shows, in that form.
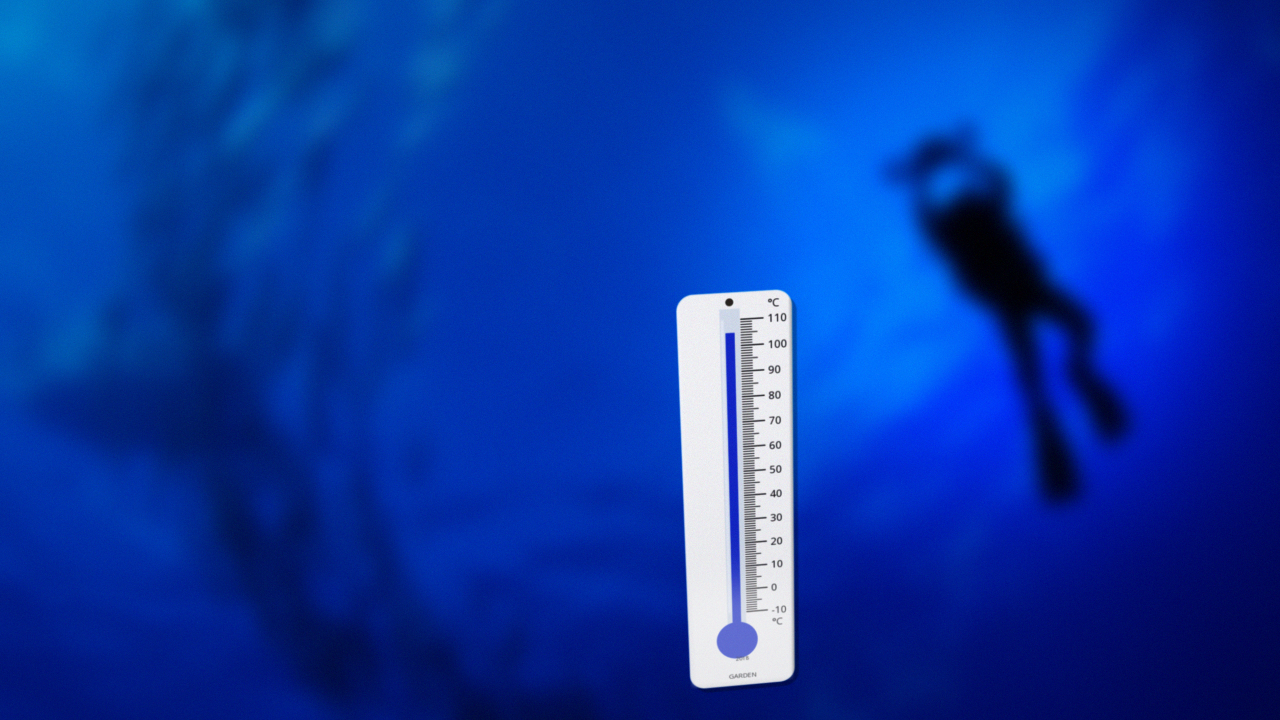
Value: 105°C
